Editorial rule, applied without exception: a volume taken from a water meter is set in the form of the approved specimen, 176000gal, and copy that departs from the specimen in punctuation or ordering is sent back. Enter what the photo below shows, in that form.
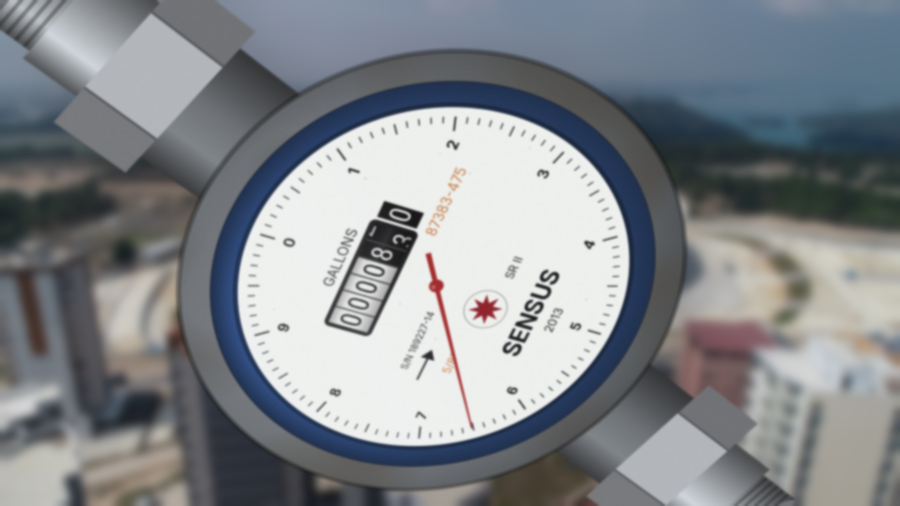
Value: 826.5gal
